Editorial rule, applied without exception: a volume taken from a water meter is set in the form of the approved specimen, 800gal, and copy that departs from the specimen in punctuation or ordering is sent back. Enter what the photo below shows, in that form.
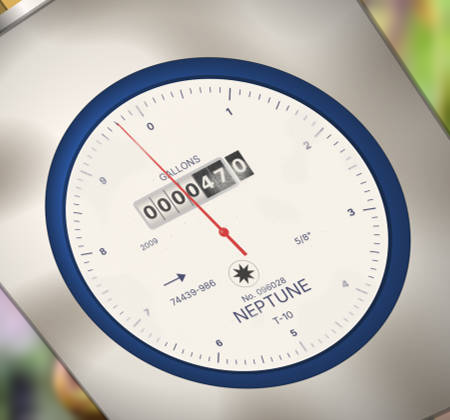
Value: 469.7gal
